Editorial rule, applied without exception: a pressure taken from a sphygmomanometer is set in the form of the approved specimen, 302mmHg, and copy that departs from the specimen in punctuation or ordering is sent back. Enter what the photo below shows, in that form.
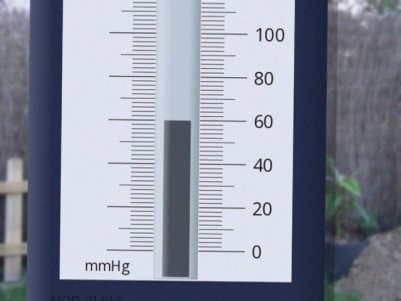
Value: 60mmHg
